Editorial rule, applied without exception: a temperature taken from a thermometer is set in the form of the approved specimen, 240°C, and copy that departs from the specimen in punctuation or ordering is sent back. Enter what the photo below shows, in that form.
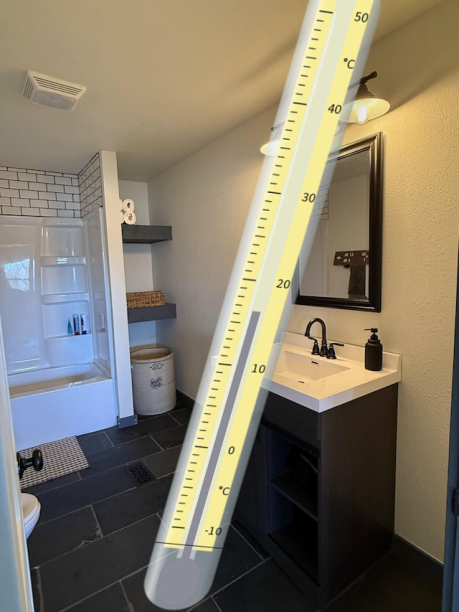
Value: 16.5°C
